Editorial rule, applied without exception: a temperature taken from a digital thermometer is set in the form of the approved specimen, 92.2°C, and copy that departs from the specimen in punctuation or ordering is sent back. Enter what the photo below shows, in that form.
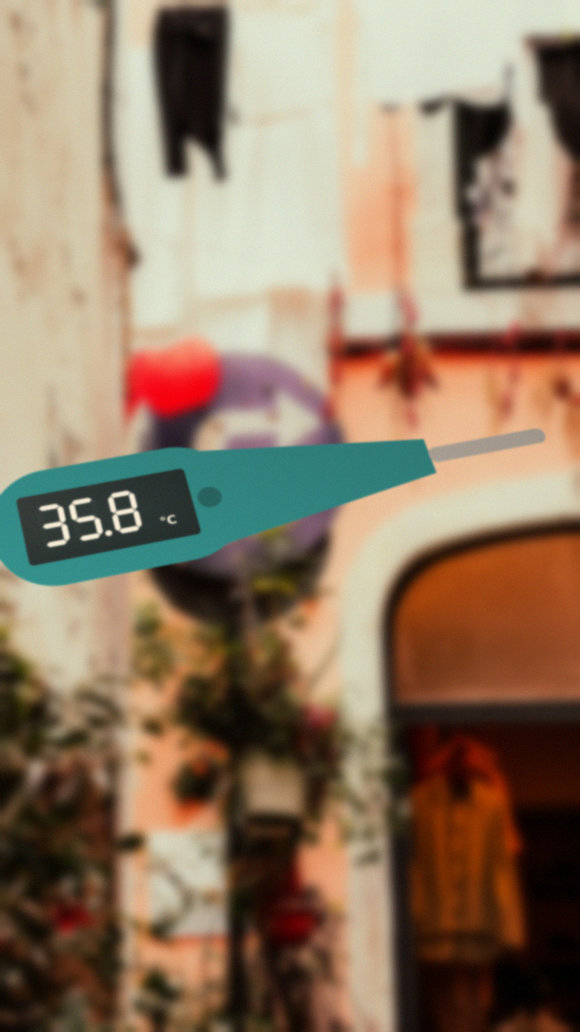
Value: 35.8°C
